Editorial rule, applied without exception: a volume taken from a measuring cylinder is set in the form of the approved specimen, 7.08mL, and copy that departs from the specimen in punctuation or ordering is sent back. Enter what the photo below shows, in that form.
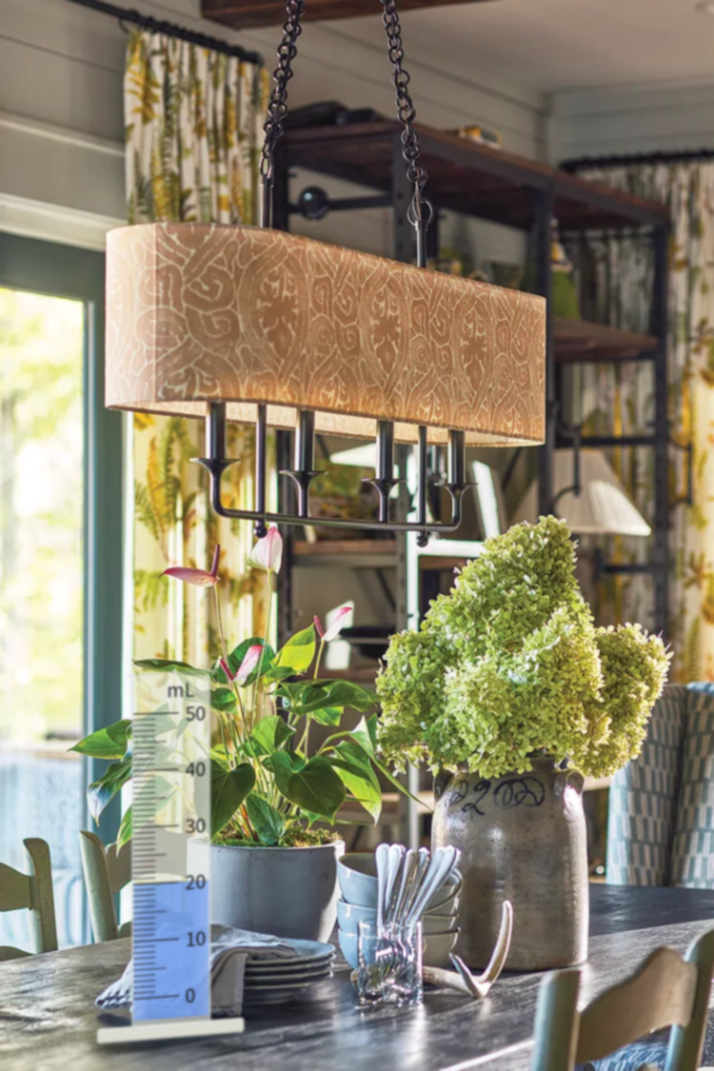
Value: 20mL
